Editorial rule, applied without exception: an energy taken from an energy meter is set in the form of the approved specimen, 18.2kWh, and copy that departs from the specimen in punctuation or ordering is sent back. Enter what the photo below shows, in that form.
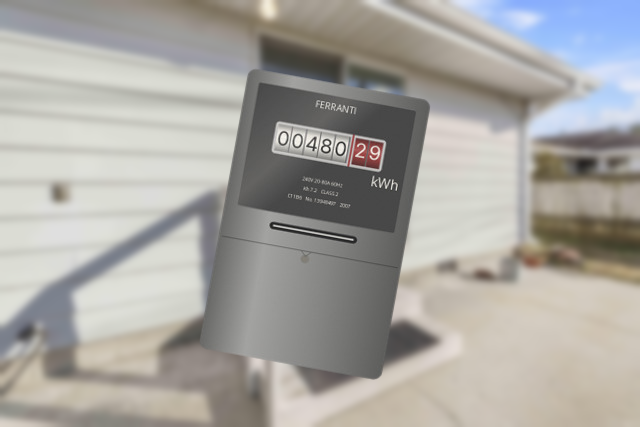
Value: 480.29kWh
